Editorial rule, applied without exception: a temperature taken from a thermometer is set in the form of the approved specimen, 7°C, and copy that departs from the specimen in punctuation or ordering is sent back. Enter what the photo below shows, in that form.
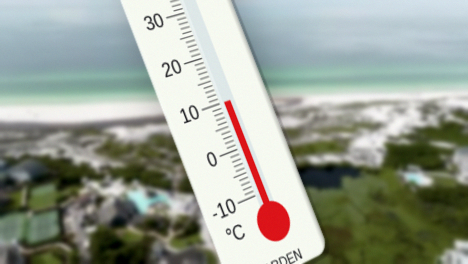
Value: 10°C
